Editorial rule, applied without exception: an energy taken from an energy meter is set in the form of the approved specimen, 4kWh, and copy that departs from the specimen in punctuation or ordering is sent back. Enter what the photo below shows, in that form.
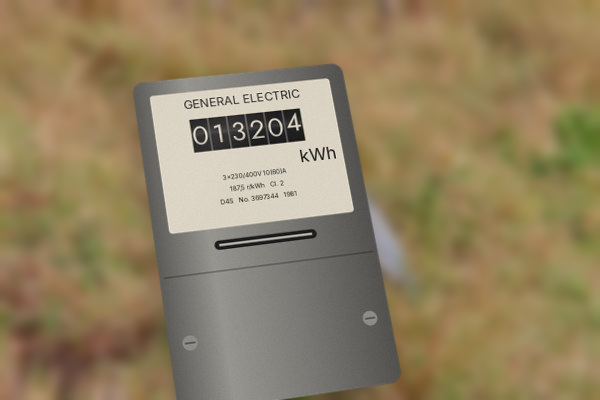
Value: 13204kWh
